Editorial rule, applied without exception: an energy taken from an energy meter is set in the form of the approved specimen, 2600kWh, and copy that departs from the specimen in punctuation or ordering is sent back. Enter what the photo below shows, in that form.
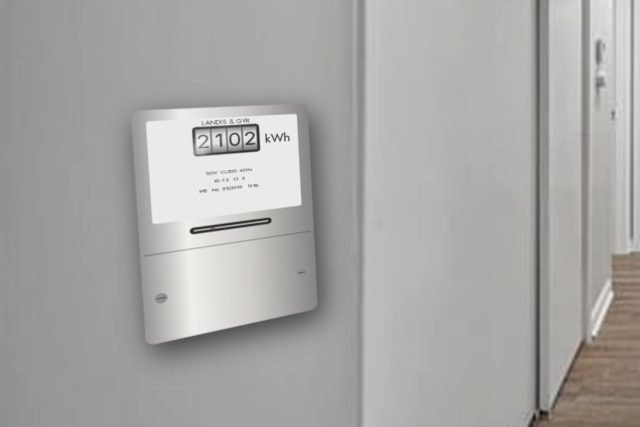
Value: 2102kWh
